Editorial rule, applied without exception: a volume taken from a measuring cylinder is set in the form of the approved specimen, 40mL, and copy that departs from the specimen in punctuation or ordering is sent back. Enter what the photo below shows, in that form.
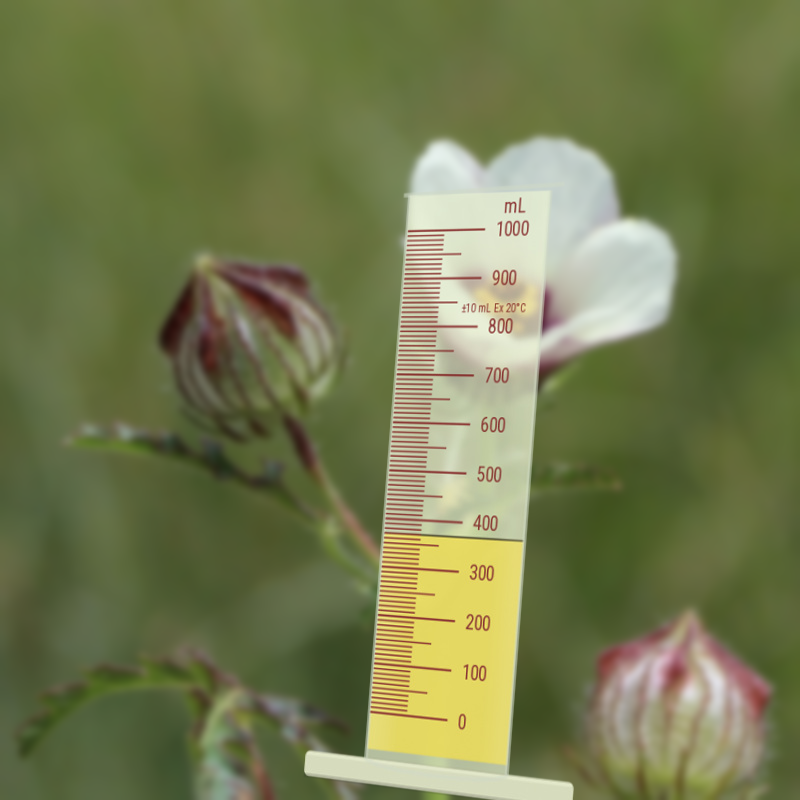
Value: 370mL
